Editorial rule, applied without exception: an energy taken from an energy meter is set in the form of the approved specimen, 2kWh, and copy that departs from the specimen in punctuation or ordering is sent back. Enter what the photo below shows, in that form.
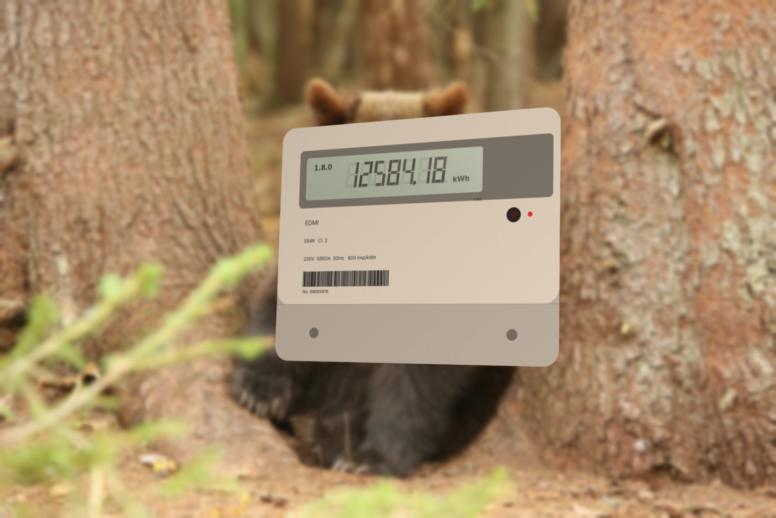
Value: 12584.18kWh
